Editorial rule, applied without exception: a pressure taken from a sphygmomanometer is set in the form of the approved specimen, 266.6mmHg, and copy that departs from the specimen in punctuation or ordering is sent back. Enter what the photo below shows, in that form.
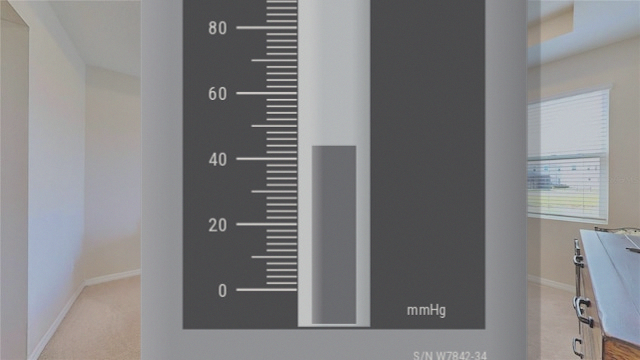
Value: 44mmHg
